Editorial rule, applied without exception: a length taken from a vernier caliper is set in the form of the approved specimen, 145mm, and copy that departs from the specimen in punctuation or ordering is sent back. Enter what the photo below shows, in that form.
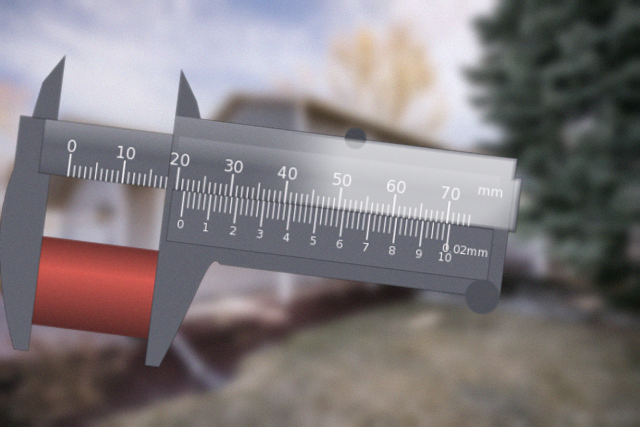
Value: 21.5mm
